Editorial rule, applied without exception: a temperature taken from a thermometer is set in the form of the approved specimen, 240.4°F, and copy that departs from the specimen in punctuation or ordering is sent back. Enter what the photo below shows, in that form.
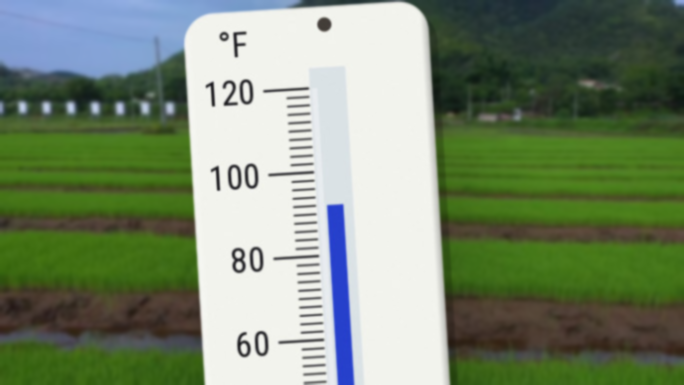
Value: 92°F
